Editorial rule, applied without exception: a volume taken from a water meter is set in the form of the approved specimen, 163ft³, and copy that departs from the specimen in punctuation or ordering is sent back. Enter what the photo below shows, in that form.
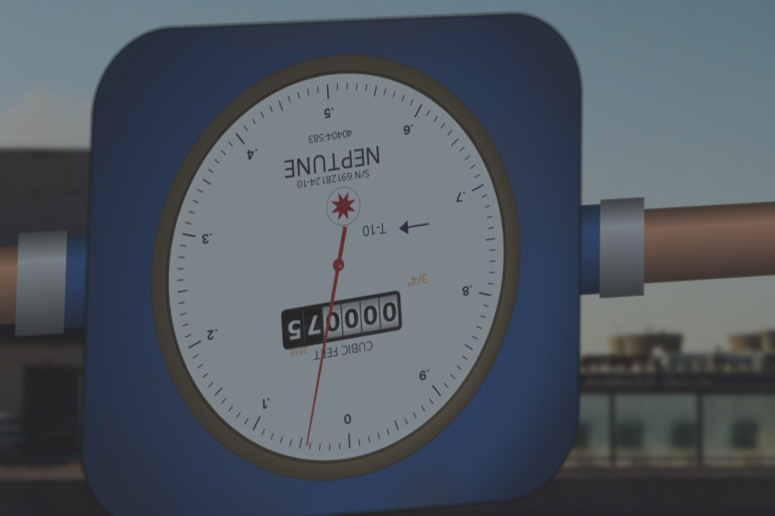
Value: 75.04ft³
